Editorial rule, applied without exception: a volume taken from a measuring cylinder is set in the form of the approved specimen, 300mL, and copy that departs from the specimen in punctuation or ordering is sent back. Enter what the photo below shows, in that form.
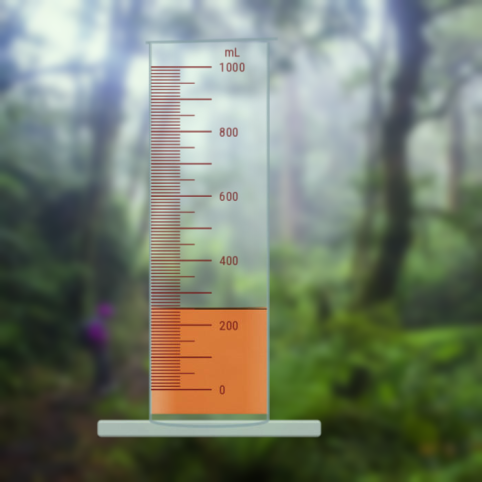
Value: 250mL
